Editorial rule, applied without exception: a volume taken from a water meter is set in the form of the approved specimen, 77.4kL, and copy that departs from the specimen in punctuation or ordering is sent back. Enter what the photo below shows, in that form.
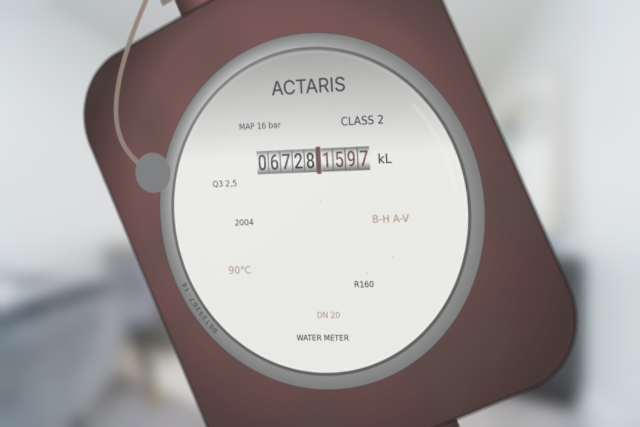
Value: 6728.1597kL
